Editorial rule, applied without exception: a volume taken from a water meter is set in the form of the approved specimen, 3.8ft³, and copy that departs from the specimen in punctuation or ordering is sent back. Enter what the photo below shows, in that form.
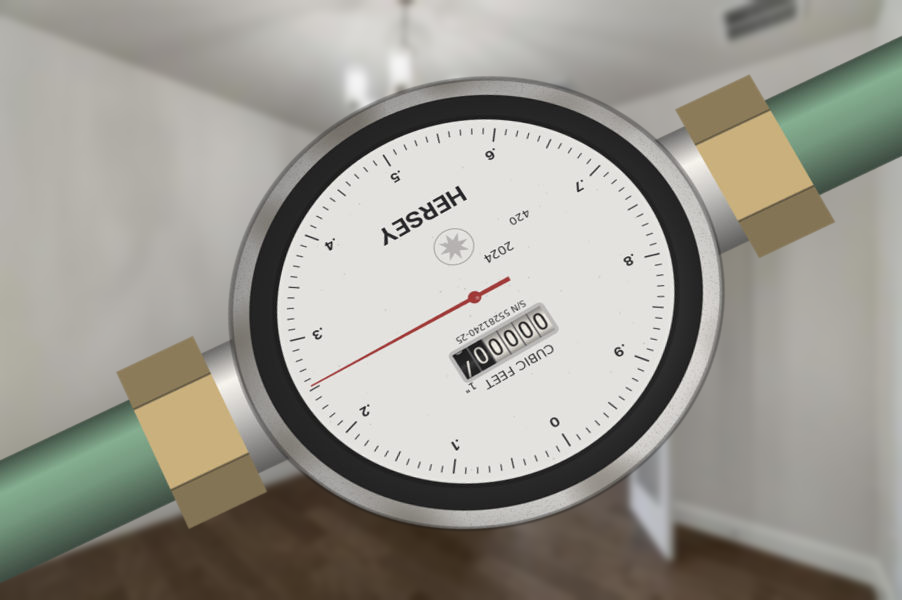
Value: 7.25ft³
